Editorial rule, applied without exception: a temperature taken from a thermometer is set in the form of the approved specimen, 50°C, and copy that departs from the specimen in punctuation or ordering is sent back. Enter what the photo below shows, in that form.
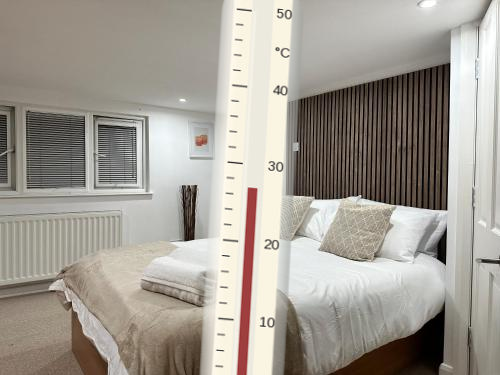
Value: 27°C
